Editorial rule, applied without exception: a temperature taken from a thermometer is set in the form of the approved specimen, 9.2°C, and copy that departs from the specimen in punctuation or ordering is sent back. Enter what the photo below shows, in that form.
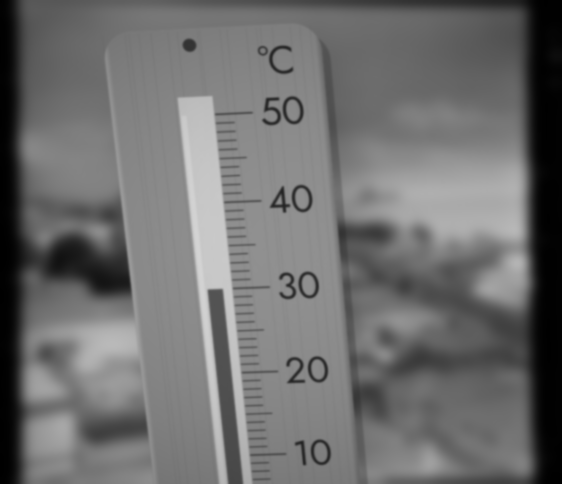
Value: 30°C
